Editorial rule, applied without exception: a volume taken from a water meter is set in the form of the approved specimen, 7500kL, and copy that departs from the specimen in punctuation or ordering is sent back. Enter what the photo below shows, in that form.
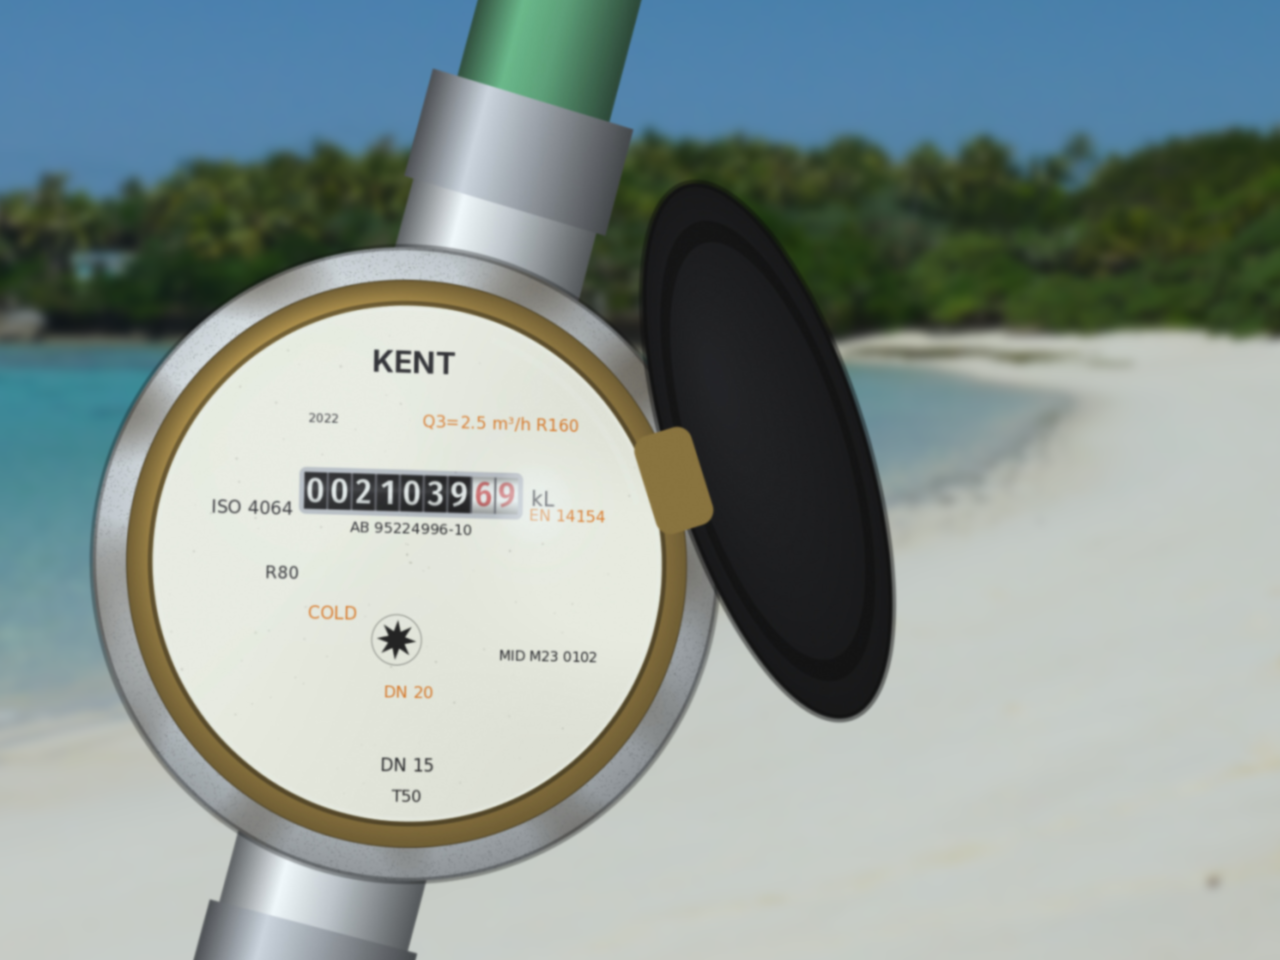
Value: 21039.69kL
